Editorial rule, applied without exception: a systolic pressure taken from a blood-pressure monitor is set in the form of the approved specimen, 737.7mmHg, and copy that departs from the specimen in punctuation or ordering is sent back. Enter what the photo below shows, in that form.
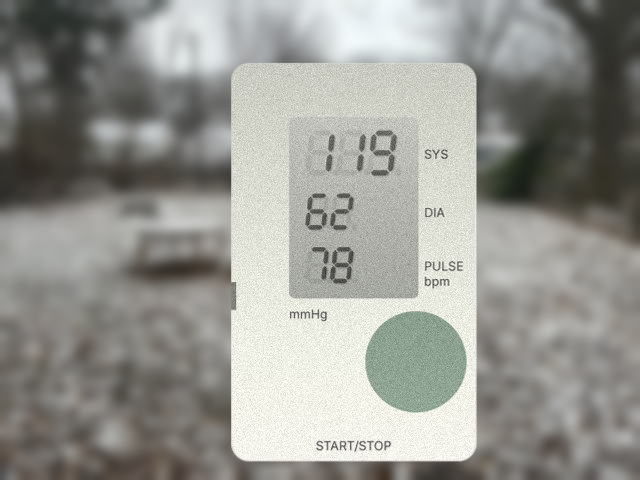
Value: 119mmHg
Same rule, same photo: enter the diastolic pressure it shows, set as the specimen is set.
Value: 62mmHg
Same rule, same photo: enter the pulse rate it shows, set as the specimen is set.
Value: 78bpm
